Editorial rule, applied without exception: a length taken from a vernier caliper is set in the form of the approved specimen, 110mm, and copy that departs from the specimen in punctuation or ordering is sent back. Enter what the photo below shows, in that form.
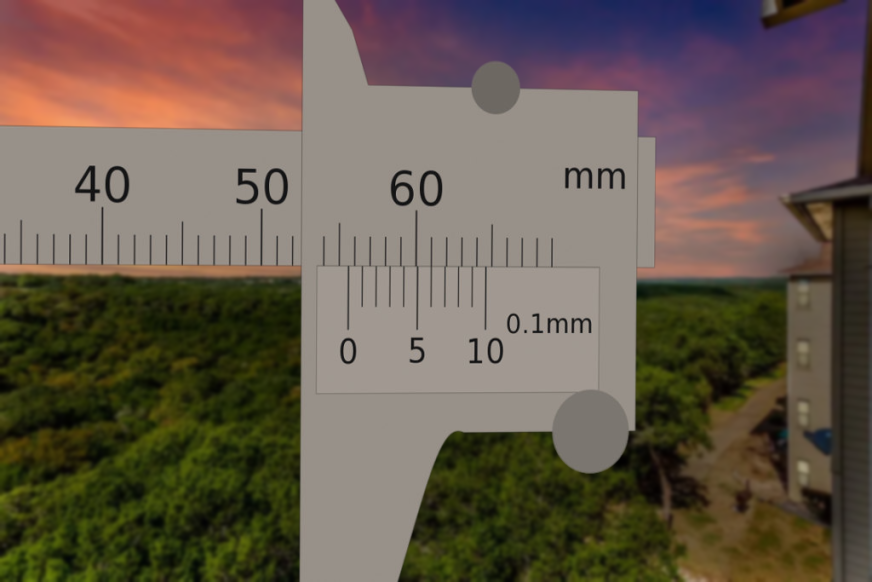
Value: 55.6mm
